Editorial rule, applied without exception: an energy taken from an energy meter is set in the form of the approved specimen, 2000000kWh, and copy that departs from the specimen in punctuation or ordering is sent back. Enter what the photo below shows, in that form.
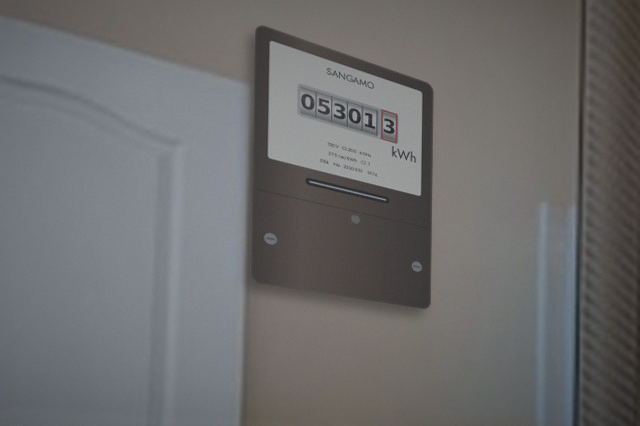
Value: 5301.3kWh
